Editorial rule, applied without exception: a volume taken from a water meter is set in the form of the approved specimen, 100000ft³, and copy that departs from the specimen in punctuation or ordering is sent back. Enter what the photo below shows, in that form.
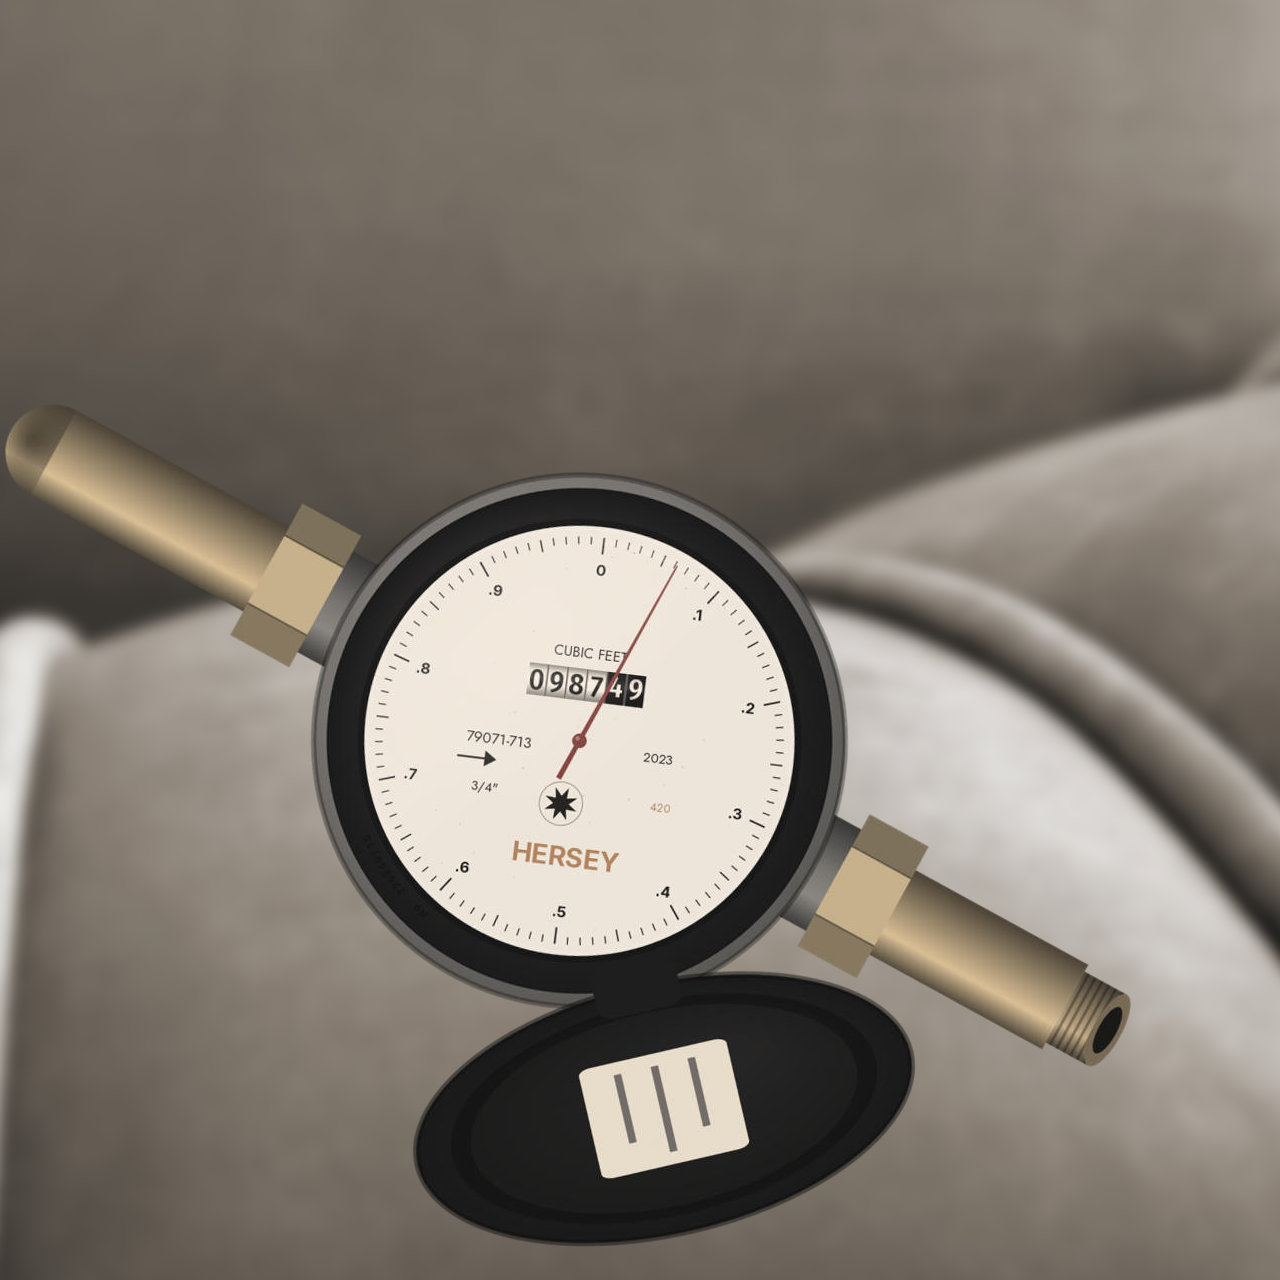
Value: 98749.06ft³
